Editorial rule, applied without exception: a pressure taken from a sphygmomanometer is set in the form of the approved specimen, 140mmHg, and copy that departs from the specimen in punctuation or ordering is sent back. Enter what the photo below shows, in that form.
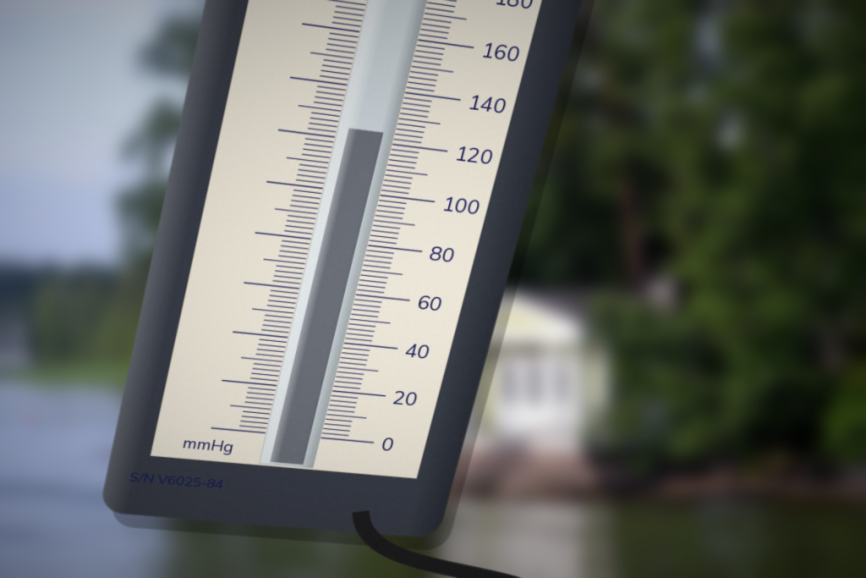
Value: 124mmHg
